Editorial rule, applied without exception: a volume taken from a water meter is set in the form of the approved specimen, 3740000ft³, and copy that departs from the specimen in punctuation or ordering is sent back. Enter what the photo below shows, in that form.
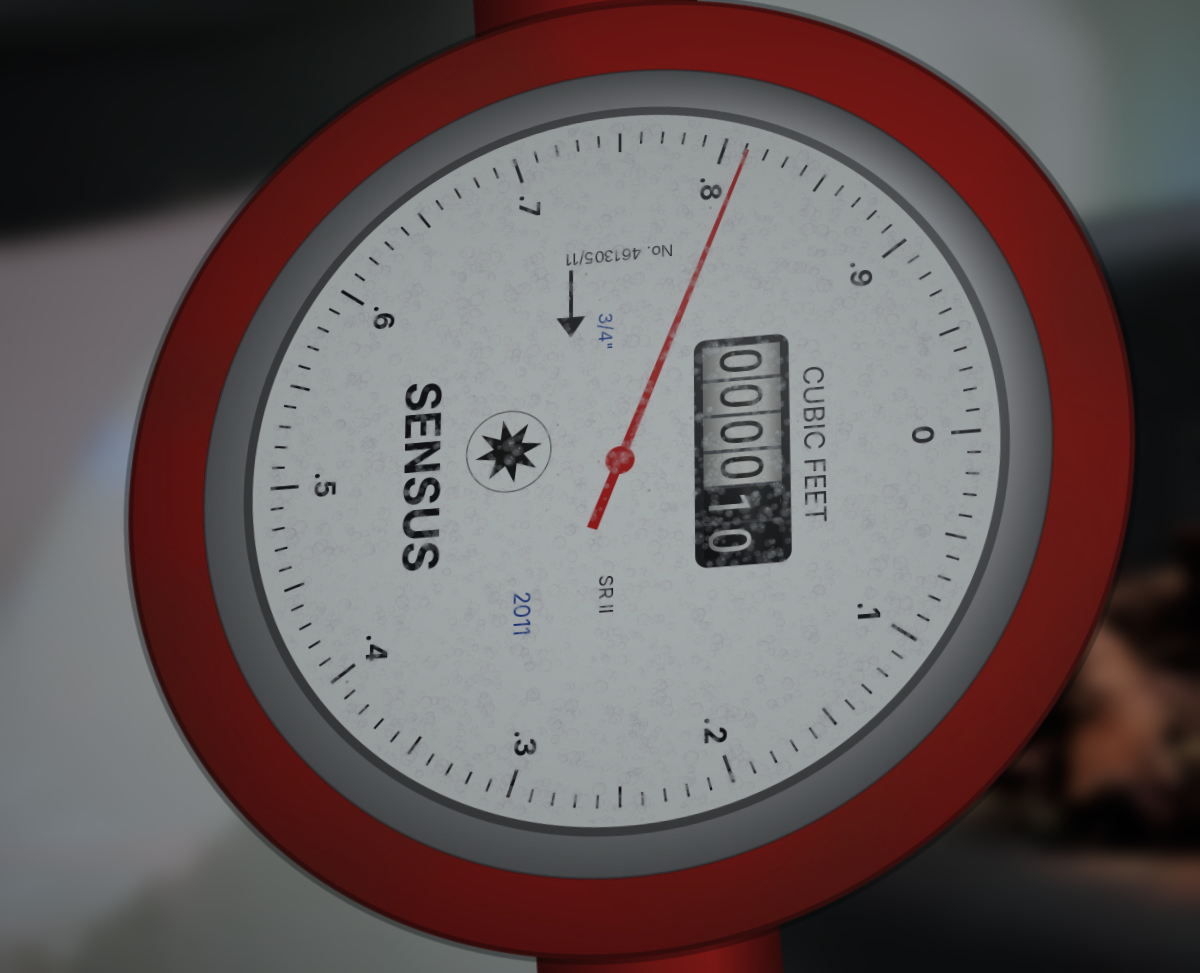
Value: 9.81ft³
